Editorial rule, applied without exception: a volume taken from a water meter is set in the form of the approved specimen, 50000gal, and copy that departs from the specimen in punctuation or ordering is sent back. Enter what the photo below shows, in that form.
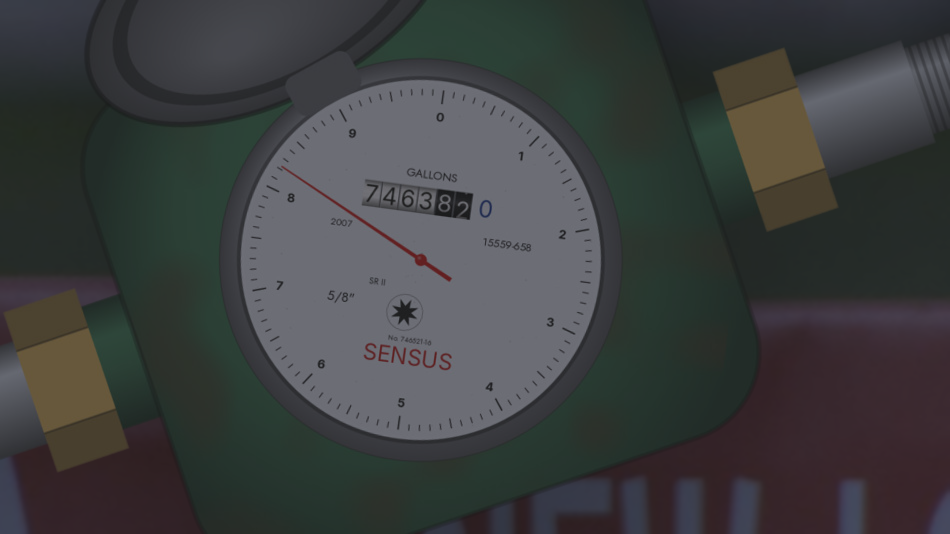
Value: 7463818.2gal
